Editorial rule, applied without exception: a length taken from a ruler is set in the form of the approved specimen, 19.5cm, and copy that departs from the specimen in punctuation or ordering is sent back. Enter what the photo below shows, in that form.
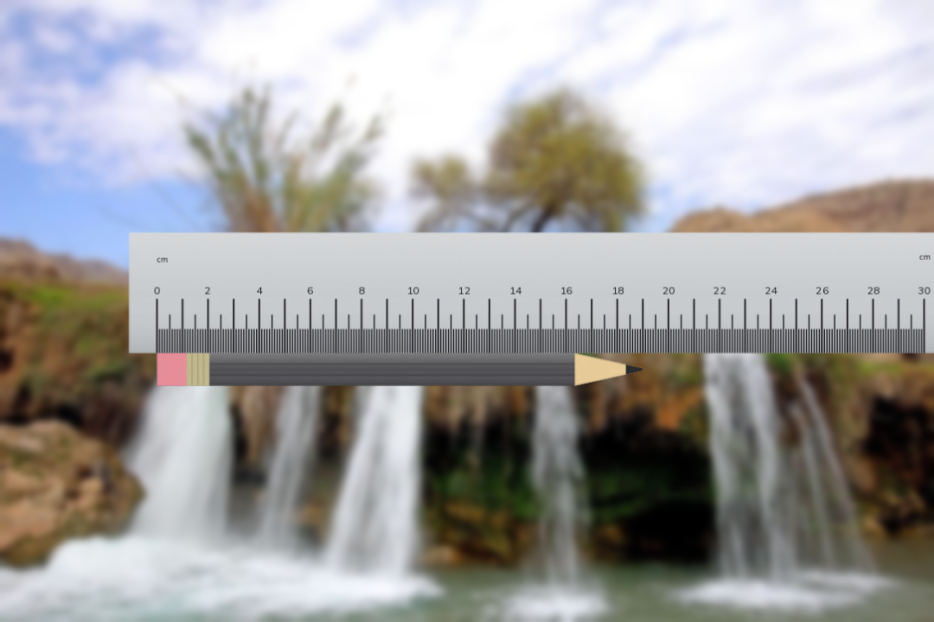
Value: 19cm
